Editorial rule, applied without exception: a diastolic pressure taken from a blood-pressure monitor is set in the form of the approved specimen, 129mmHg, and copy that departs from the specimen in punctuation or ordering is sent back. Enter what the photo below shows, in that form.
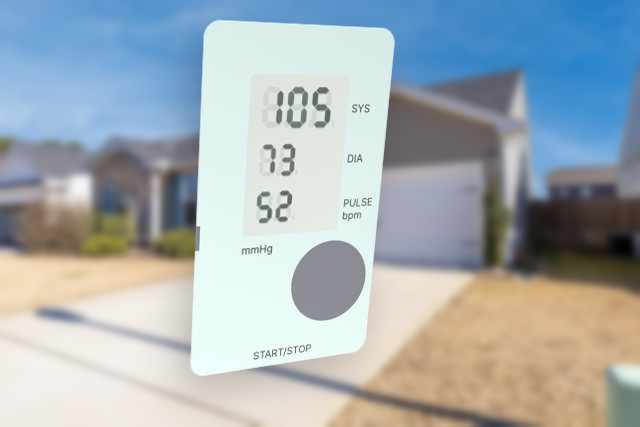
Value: 73mmHg
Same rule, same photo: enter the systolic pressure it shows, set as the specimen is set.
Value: 105mmHg
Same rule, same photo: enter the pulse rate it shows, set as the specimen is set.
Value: 52bpm
